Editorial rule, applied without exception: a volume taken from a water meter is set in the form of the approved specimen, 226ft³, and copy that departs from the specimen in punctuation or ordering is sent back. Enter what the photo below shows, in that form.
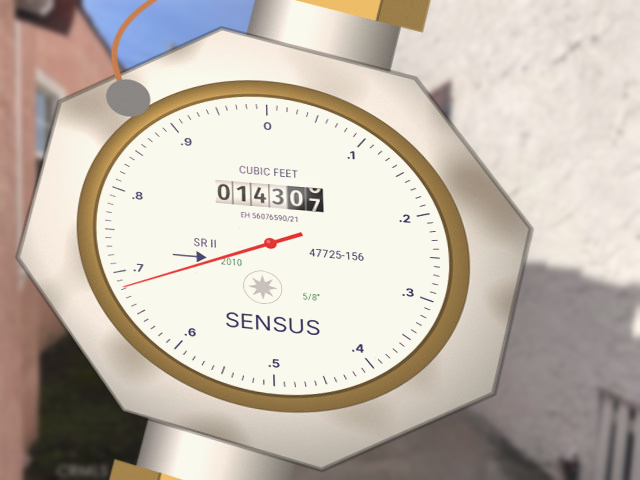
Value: 14306.68ft³
